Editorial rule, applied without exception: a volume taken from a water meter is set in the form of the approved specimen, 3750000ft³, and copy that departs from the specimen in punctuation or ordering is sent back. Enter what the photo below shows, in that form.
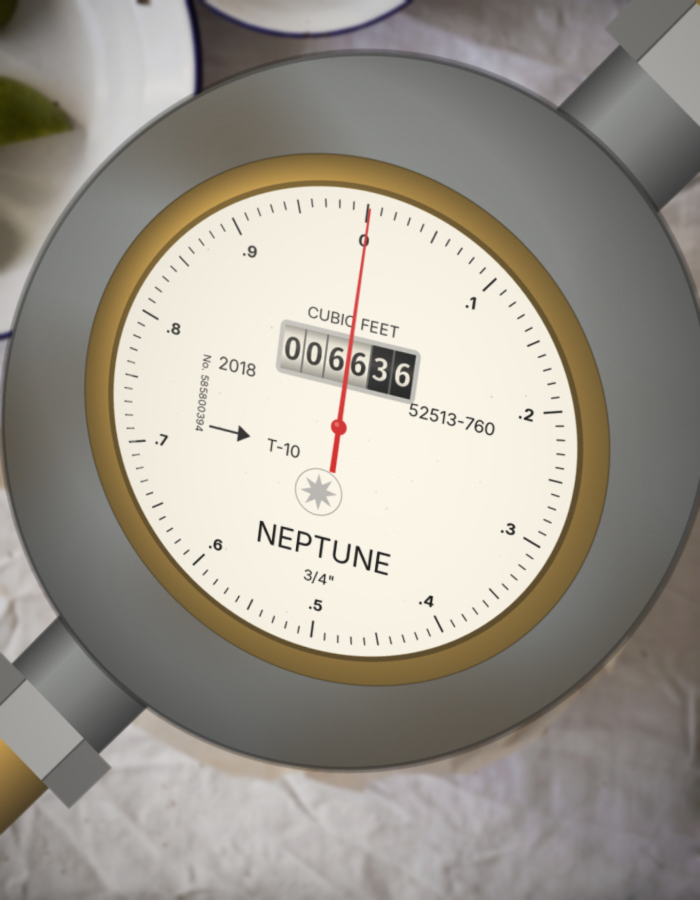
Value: 6636.00ft³
